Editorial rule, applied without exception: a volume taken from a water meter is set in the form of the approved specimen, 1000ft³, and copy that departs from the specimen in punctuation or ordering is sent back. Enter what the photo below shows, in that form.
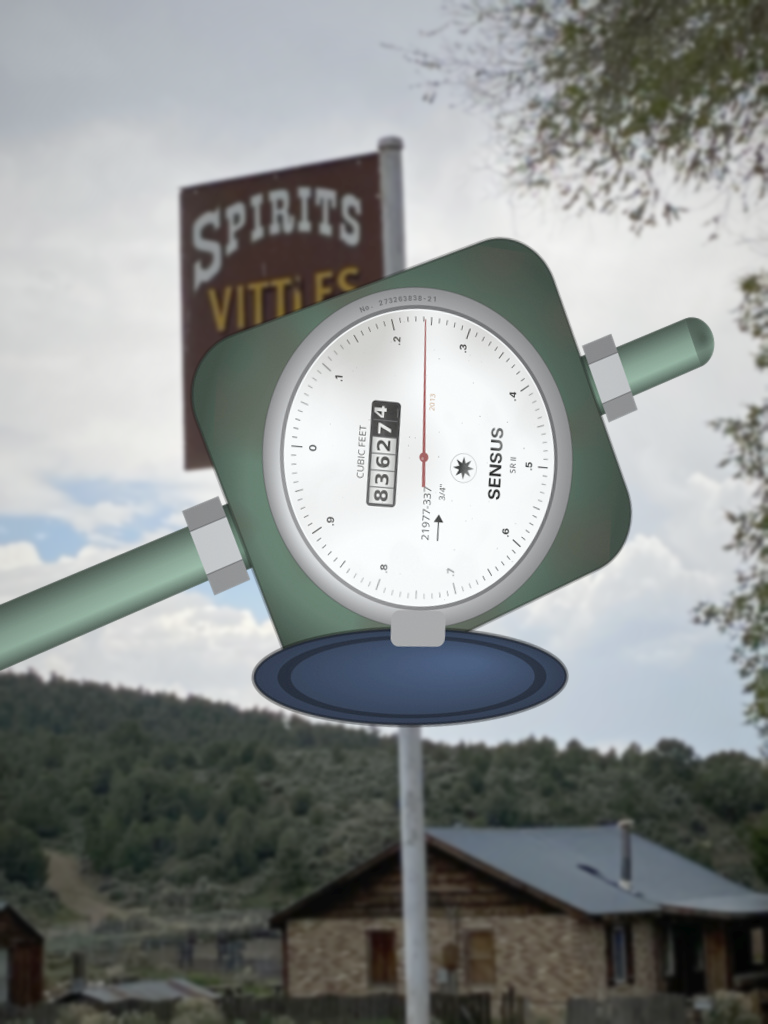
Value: 836274.24ft³
